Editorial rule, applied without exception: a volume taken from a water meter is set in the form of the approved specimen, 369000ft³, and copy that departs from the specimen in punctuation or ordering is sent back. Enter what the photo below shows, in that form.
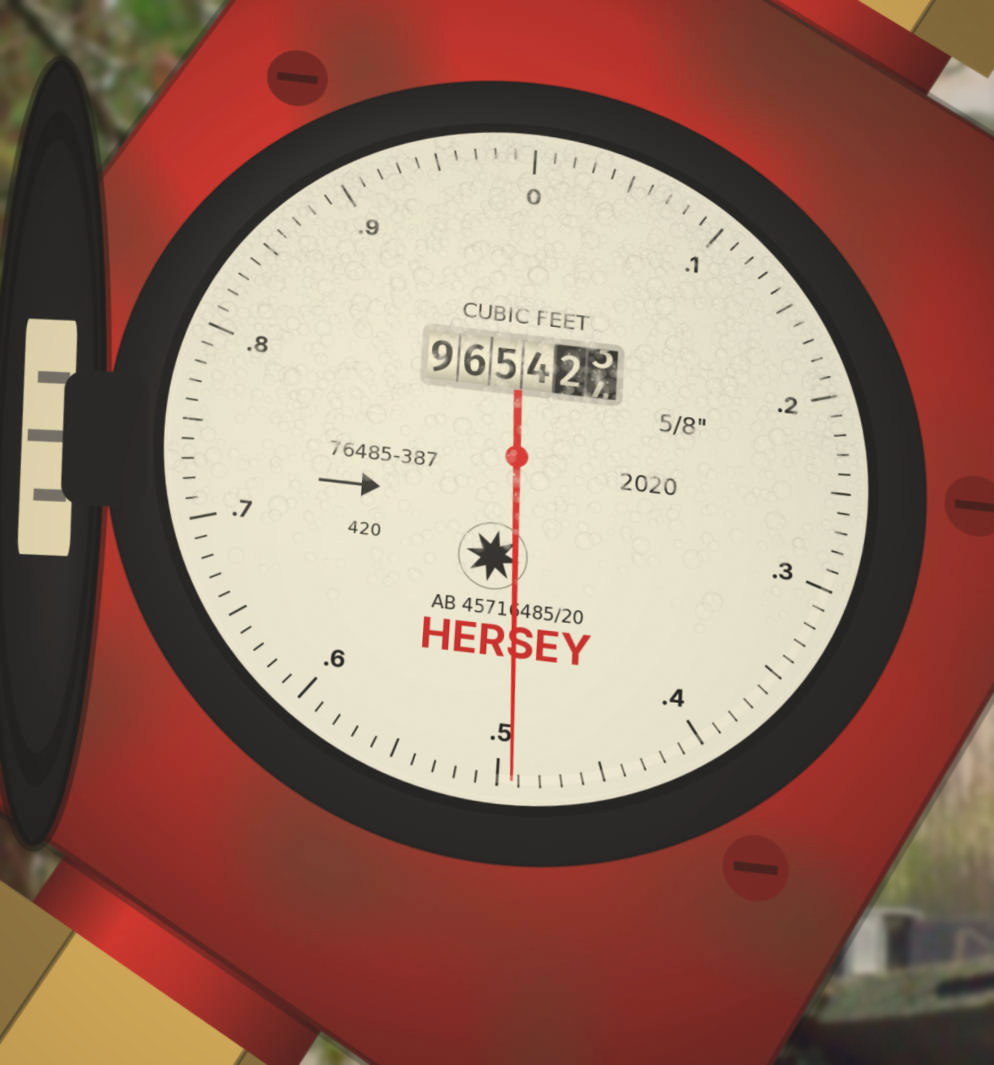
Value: 965423.49ft³
